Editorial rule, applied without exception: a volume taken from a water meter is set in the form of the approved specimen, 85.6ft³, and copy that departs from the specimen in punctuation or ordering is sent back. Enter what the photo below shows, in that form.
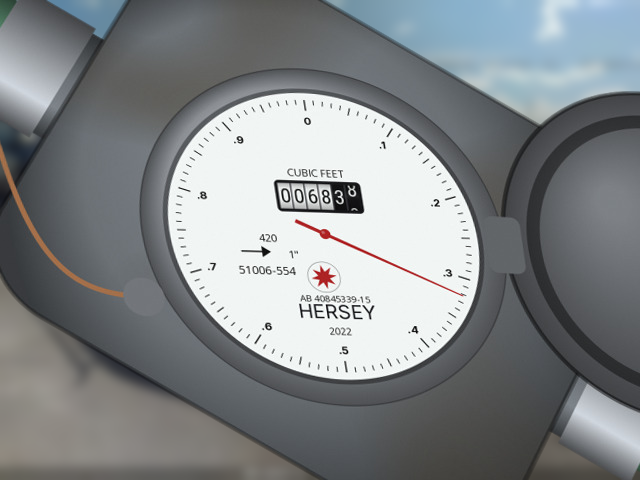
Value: 6838.32ft³
